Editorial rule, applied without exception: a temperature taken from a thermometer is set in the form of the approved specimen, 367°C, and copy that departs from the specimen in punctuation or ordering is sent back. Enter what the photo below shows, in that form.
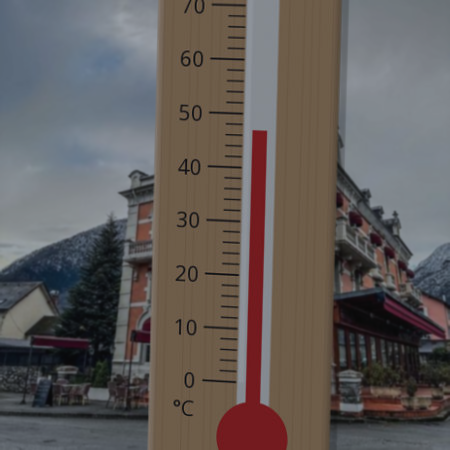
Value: 47°C
